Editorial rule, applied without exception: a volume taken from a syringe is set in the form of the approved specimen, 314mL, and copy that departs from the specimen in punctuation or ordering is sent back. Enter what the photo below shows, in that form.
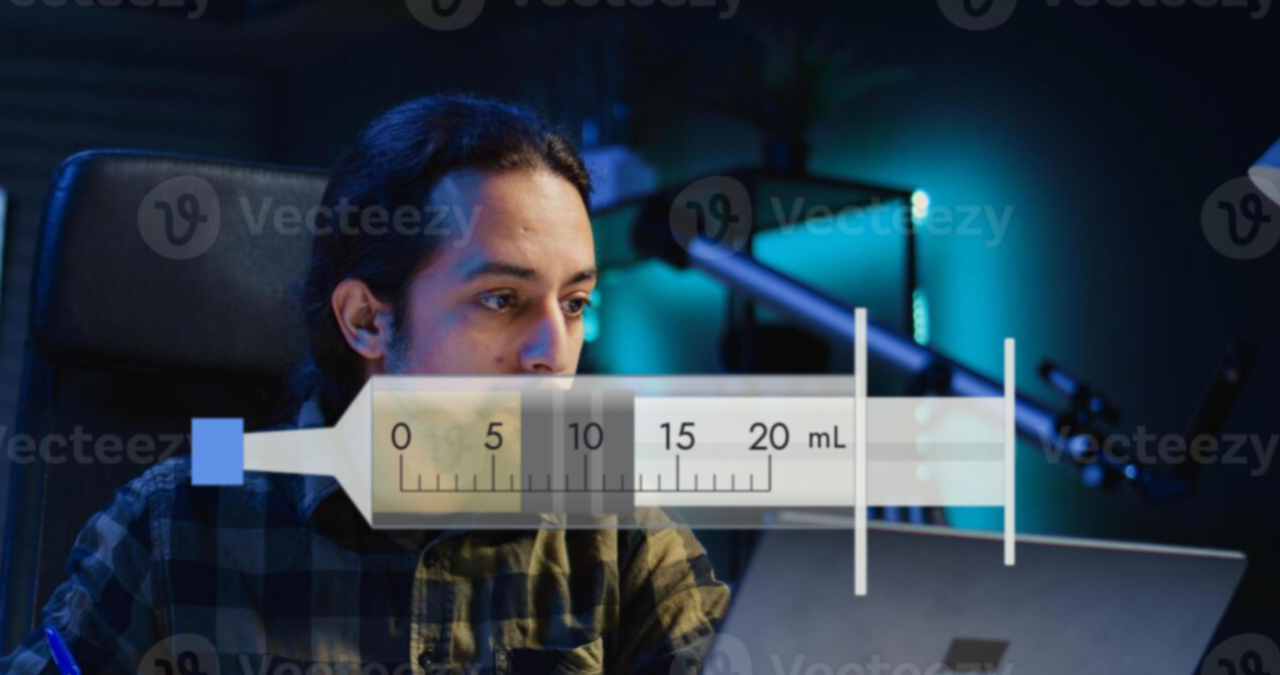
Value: 6.5mL
